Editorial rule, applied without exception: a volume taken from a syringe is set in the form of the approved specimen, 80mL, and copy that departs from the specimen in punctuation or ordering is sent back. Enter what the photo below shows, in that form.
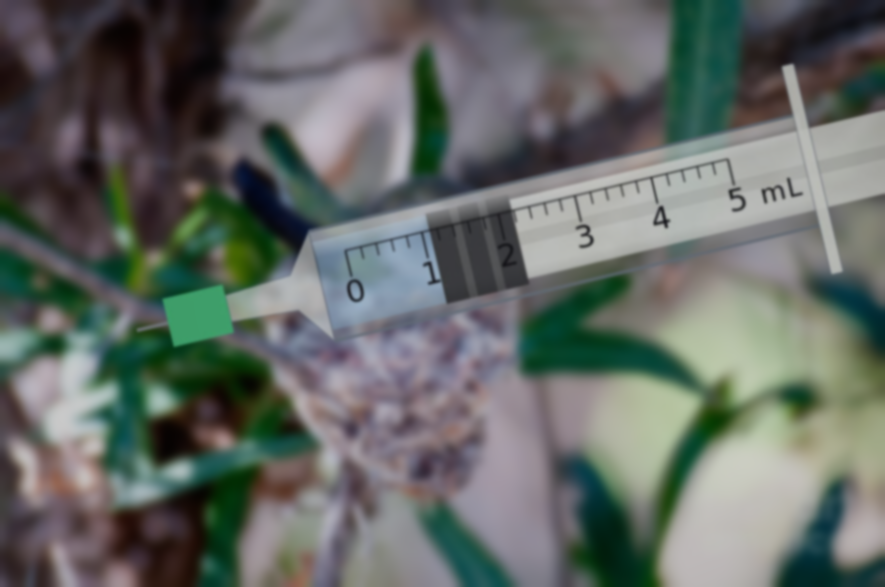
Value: 1.1mL
